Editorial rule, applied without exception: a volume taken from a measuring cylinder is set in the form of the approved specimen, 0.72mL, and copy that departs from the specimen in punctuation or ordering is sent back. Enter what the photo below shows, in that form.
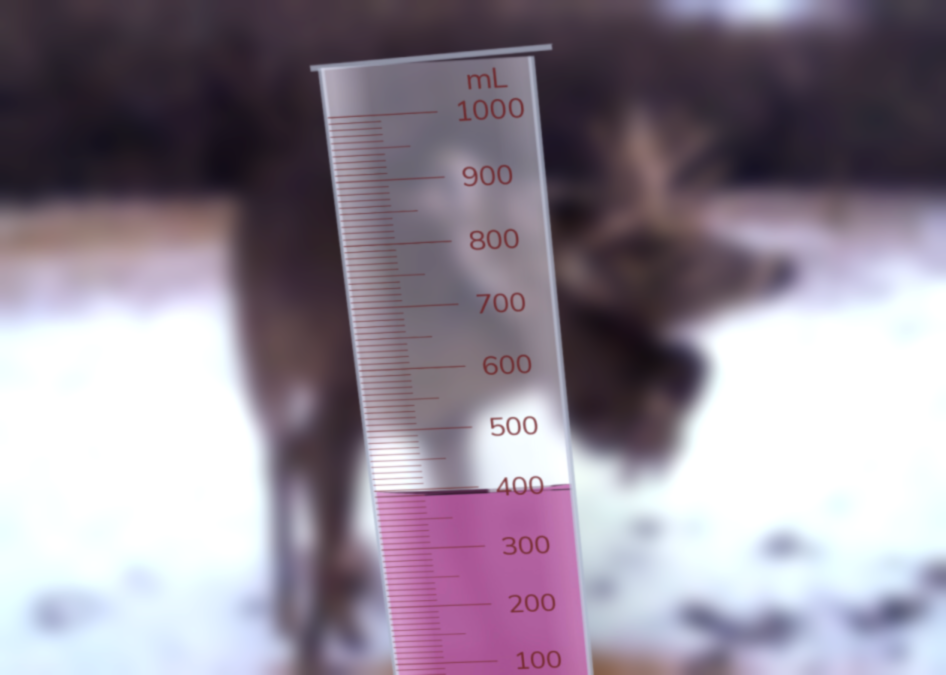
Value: 390mL
